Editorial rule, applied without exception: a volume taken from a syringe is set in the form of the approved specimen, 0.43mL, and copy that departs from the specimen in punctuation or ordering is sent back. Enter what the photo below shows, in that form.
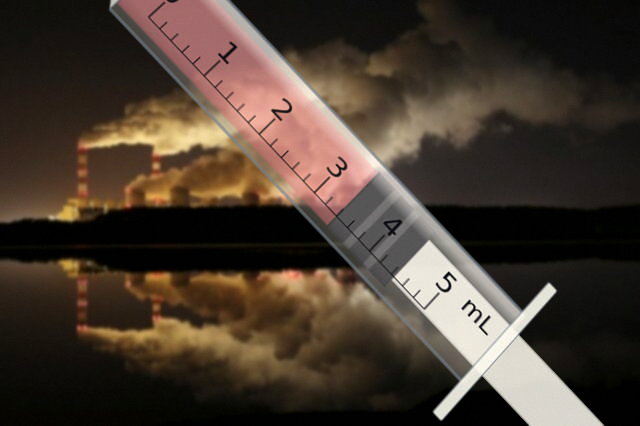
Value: 3.4mL
